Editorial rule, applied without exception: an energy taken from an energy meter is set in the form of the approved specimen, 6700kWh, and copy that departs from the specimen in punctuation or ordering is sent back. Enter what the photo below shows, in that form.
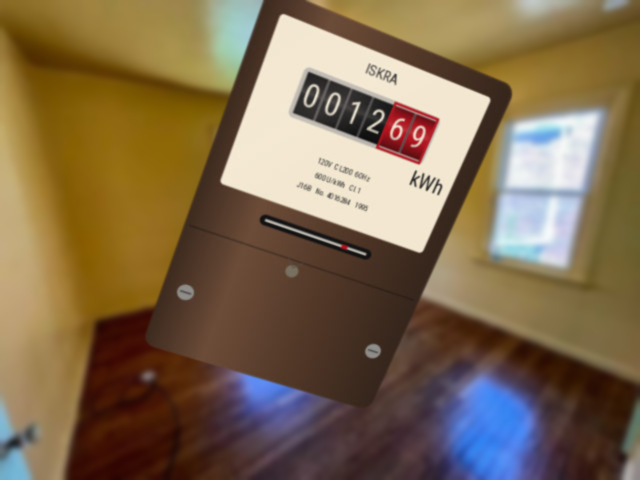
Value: 12.69kWh
